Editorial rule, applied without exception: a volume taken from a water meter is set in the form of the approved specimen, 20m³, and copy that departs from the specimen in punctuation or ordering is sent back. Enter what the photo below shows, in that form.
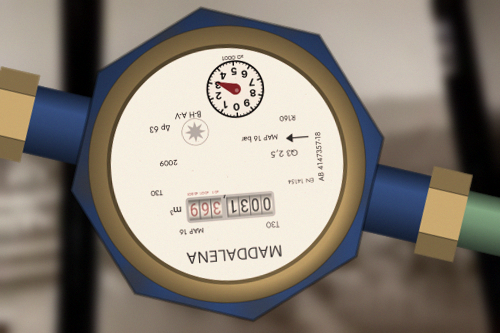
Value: 31.3693m³
